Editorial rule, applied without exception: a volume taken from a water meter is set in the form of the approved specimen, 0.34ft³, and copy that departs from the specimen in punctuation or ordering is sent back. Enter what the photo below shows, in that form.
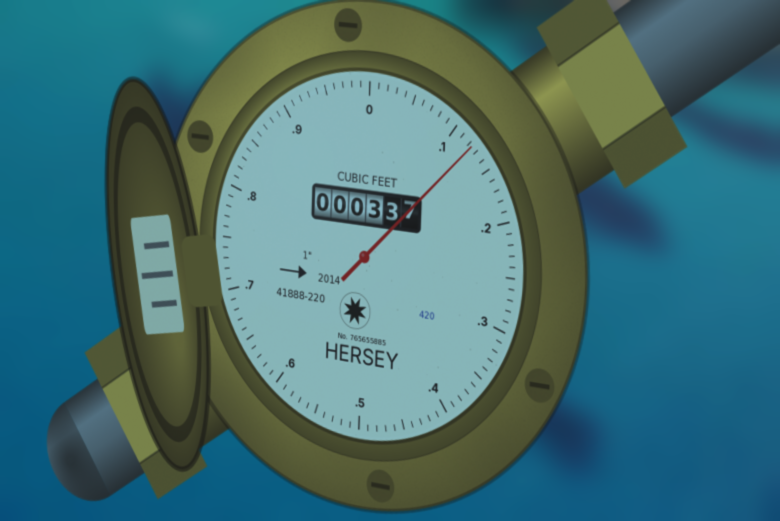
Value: 337.12ft³
